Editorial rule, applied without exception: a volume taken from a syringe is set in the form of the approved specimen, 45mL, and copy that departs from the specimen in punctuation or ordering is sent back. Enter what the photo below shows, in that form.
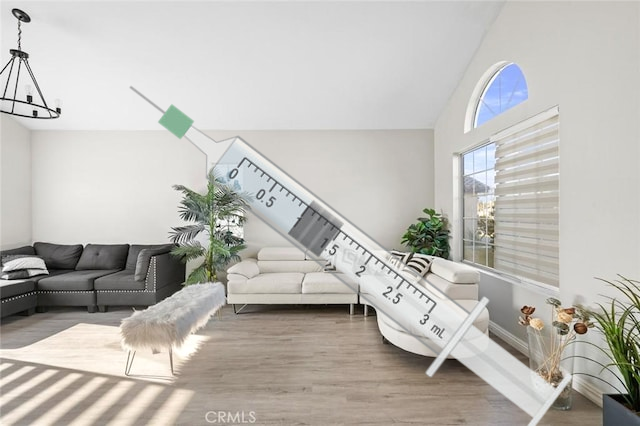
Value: 1mL
